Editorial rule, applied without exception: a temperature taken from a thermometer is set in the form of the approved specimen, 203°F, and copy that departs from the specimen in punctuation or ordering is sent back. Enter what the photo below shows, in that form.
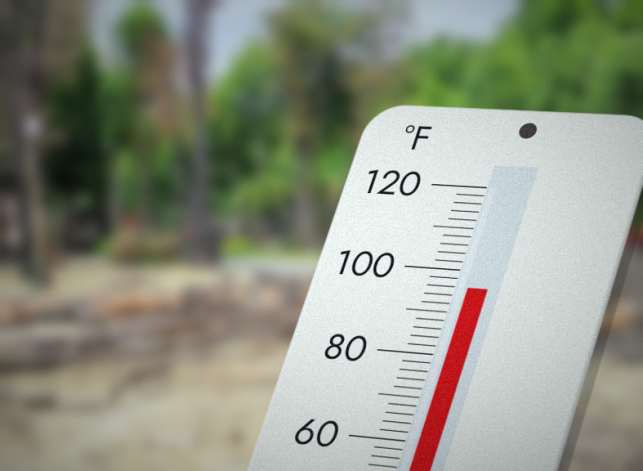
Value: 96°F
